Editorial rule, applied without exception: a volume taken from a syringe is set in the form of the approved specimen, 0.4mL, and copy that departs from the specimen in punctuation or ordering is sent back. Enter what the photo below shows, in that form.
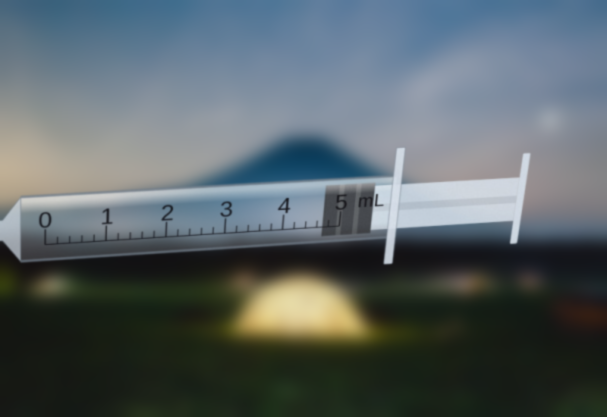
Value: 4.7mL
